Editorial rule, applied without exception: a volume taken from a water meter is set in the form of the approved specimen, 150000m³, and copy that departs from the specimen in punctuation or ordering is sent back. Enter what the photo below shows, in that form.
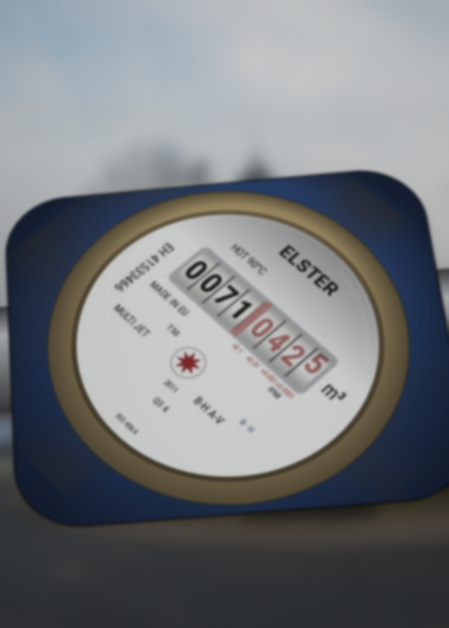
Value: 71.0425m³
